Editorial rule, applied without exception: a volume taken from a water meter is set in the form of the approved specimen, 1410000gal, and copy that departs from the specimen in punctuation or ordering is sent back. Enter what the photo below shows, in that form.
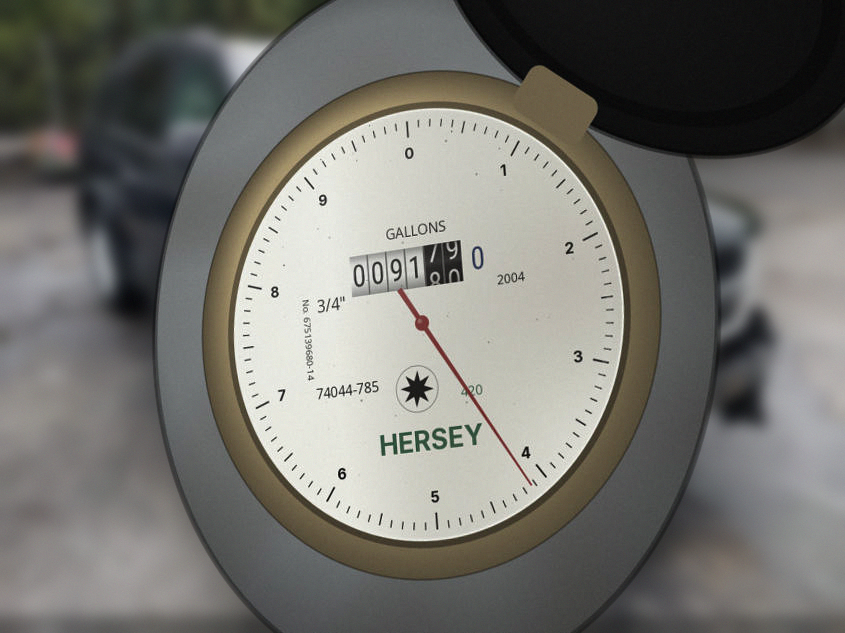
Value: 91794.1gal
